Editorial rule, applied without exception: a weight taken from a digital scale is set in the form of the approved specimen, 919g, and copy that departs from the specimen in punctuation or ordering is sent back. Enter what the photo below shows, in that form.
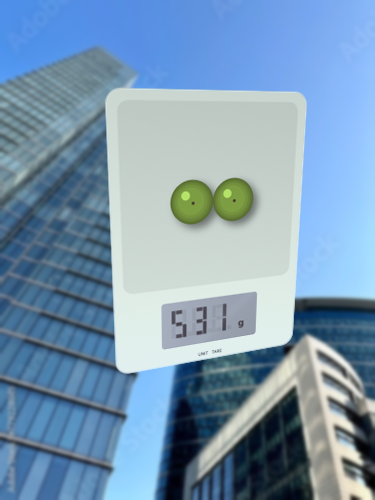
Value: 531g
